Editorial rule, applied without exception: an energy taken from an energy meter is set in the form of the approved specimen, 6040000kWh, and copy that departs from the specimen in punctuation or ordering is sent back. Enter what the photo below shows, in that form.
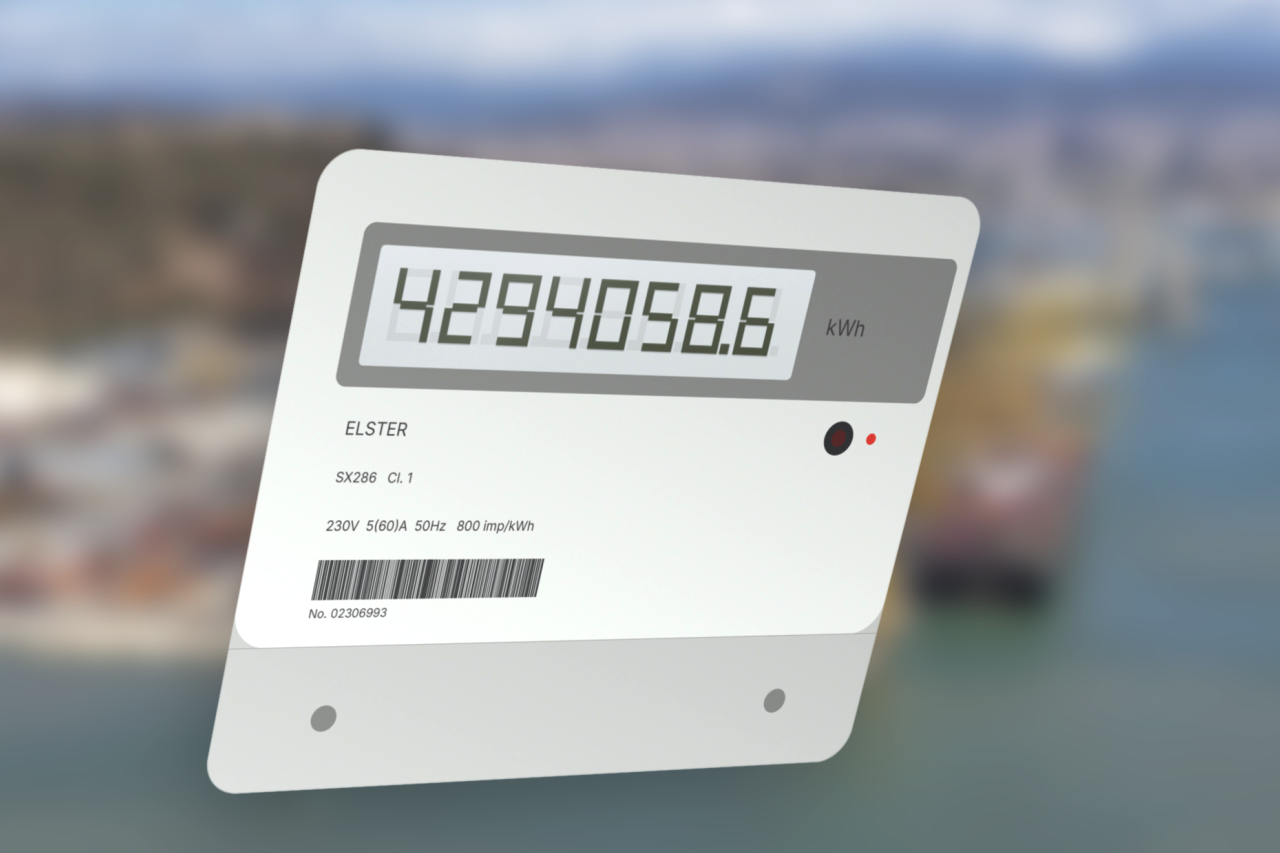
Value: 4294058.6kWh
